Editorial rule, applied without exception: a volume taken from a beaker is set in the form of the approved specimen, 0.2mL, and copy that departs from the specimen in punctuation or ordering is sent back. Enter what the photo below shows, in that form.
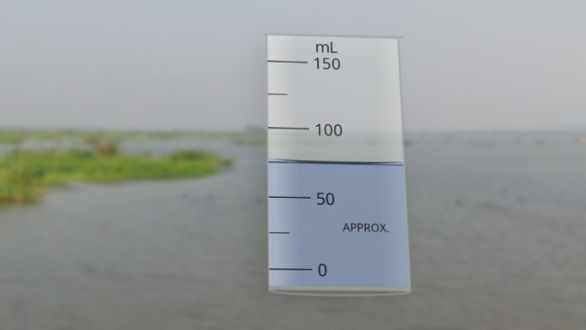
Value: 75mL
